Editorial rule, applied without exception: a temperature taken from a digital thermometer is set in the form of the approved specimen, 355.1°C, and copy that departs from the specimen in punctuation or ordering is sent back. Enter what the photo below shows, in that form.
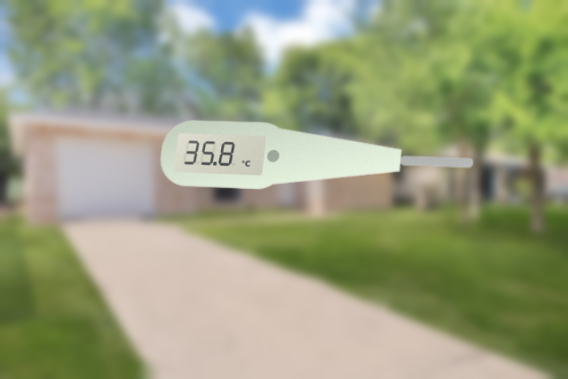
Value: 35.8°C
